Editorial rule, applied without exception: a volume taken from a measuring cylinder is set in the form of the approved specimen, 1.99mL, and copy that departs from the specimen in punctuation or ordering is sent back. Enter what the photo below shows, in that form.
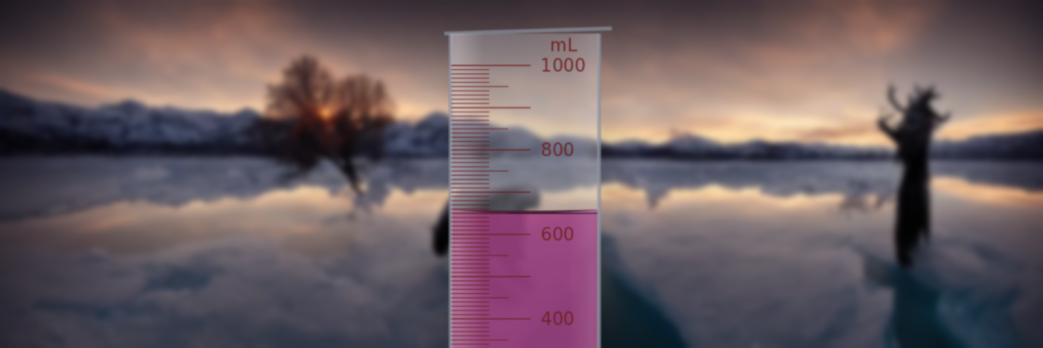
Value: 650mL
